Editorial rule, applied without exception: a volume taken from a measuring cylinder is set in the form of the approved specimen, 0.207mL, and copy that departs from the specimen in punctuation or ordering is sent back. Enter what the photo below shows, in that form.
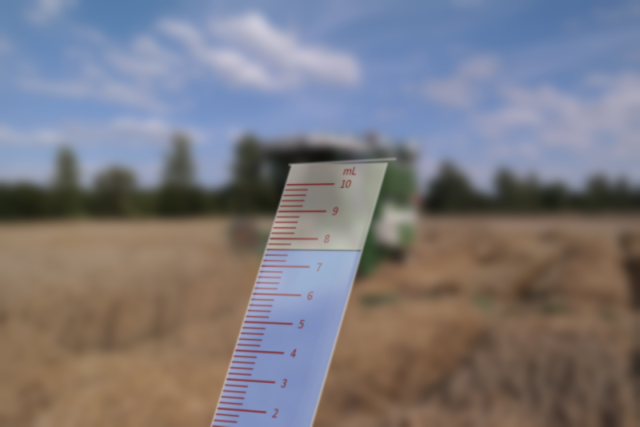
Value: 7.6mL
